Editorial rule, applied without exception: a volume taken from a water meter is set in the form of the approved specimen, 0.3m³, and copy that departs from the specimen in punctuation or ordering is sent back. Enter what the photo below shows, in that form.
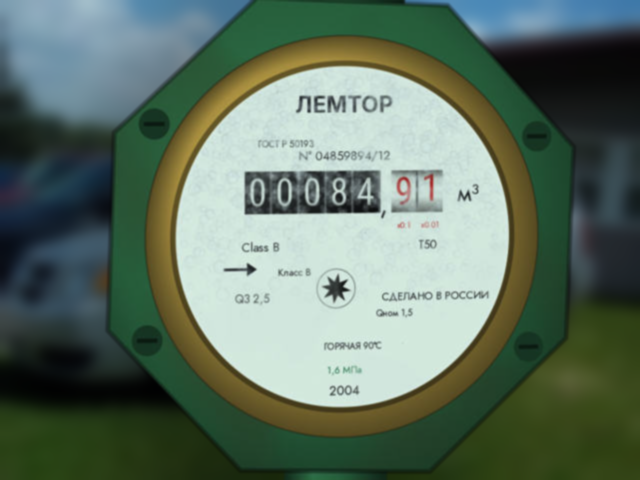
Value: 84.91m³
